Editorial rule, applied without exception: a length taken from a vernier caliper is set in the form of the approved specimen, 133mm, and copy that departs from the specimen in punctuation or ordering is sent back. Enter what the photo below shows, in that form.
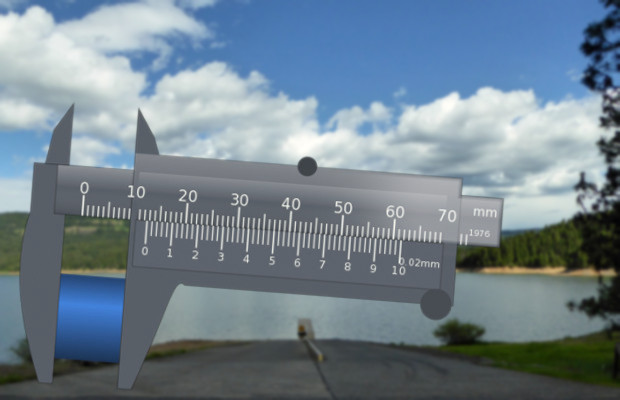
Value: 12.5mm
